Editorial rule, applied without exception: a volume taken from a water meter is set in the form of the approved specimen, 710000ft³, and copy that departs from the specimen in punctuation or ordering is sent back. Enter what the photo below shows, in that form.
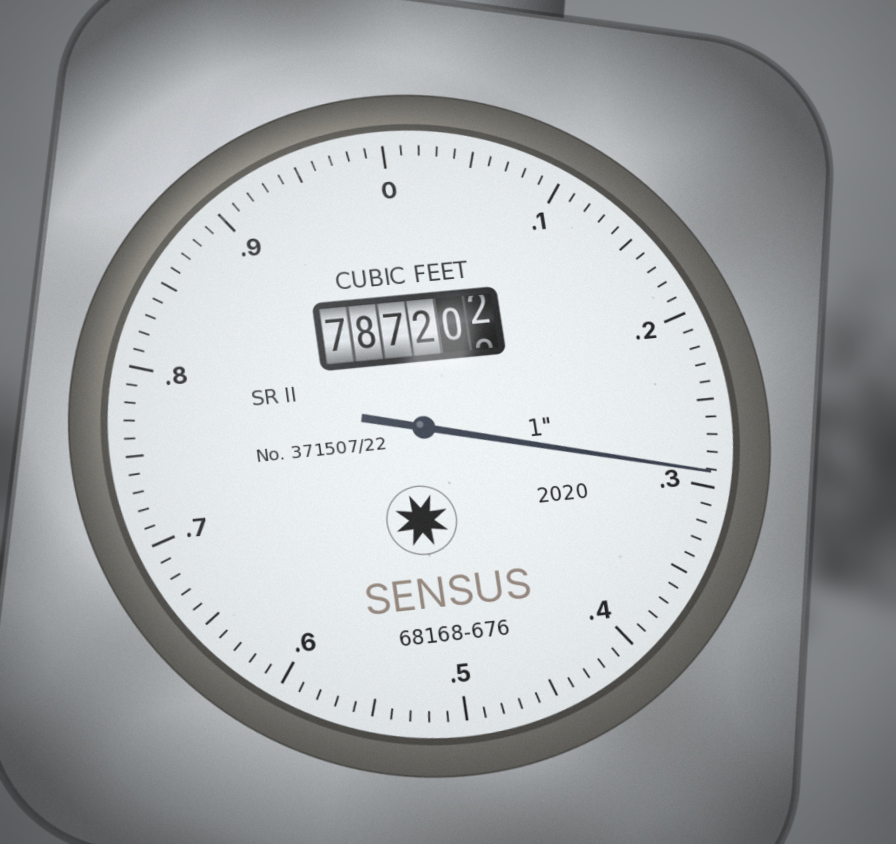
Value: 787202.29ft³
